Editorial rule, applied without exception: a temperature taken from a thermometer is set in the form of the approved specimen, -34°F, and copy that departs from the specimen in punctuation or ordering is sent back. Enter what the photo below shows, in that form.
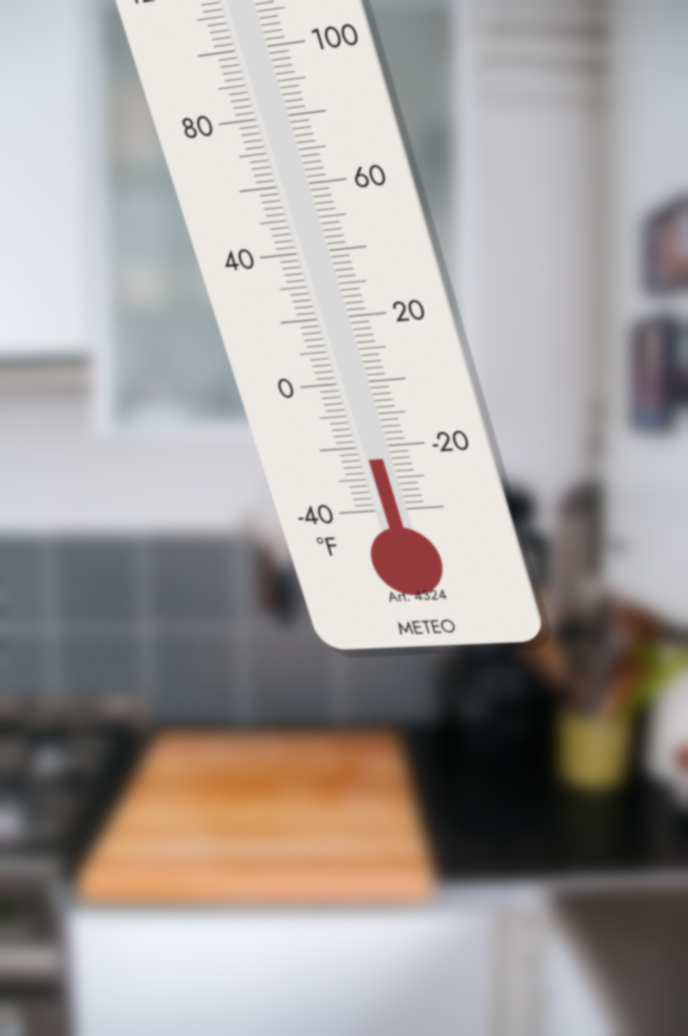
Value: -24°F
